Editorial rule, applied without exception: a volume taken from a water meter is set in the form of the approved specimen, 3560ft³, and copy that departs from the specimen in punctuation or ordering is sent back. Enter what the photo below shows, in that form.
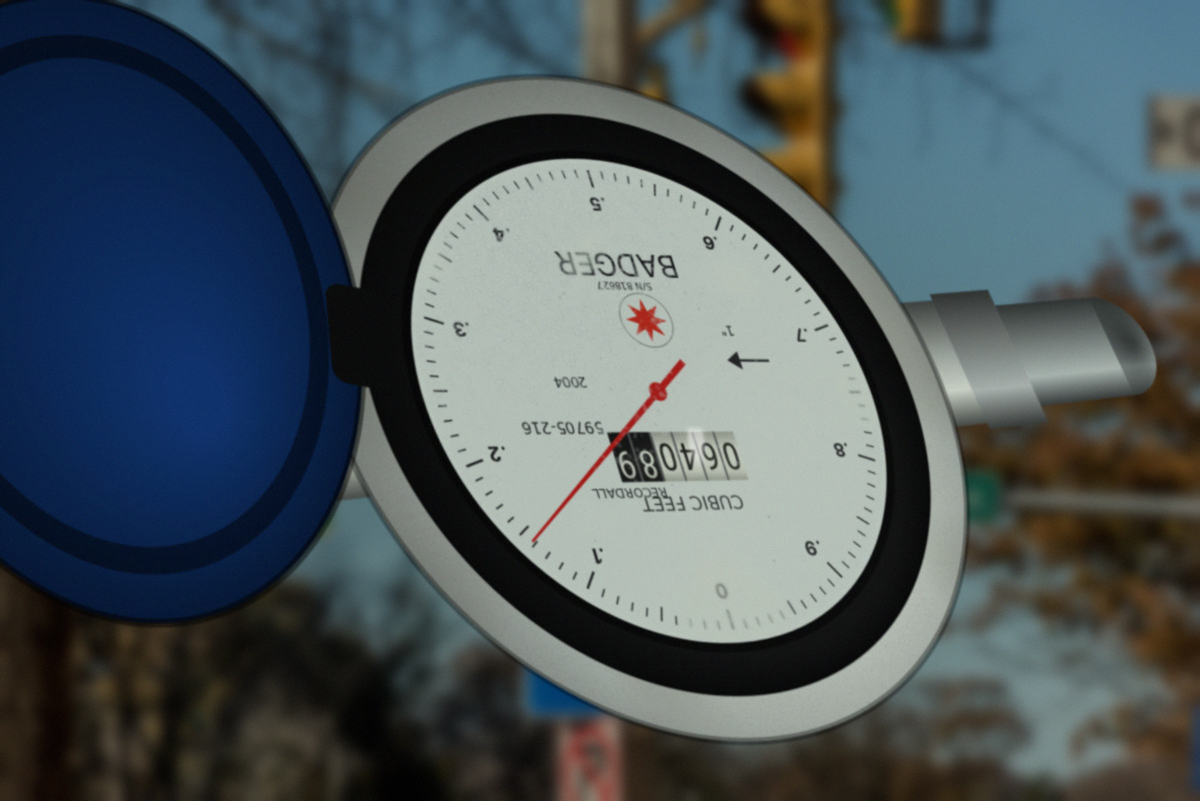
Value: 64089.14ft³
